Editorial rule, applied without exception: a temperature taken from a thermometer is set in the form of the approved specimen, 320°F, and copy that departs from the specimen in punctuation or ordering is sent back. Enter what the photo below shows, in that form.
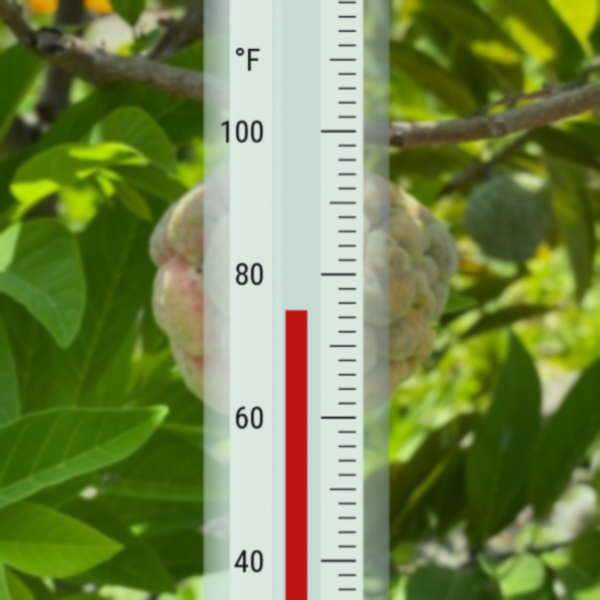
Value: 75°F
